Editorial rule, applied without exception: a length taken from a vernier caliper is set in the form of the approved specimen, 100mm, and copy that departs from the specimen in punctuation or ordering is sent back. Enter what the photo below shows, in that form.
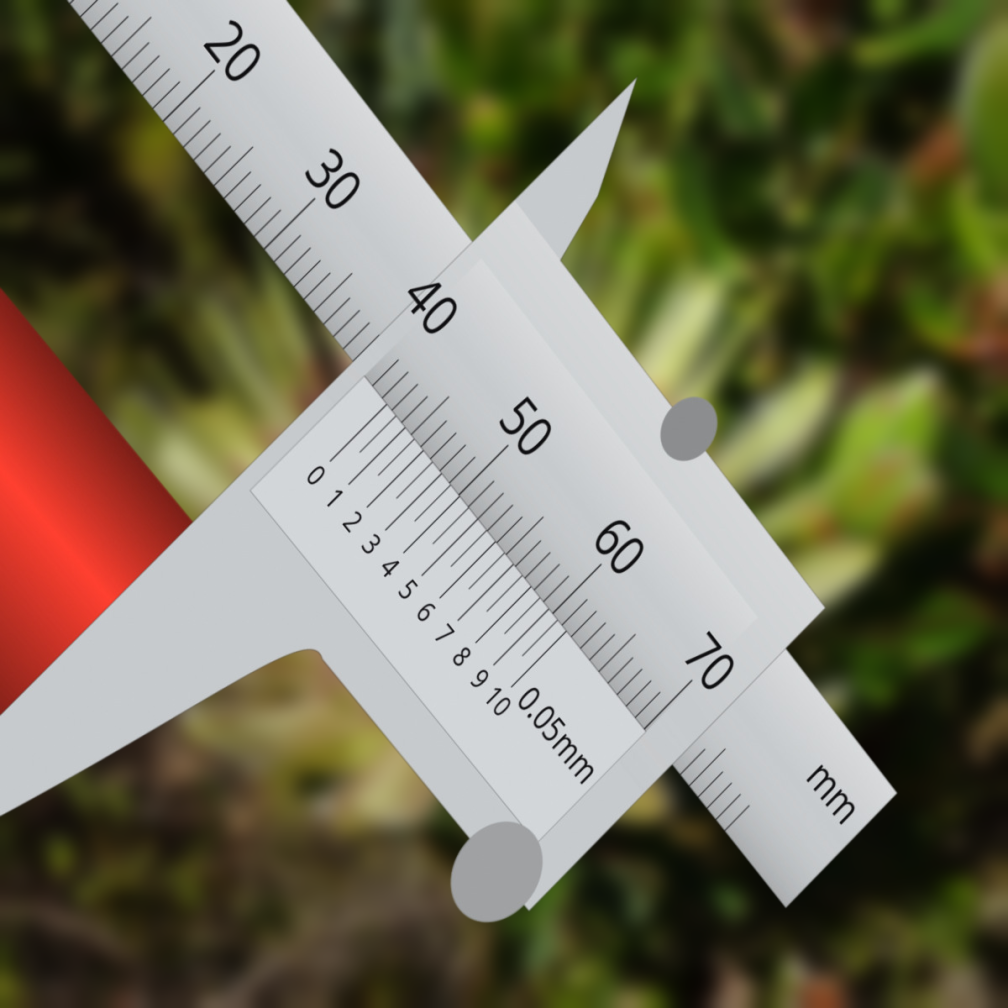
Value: 42.5mm
